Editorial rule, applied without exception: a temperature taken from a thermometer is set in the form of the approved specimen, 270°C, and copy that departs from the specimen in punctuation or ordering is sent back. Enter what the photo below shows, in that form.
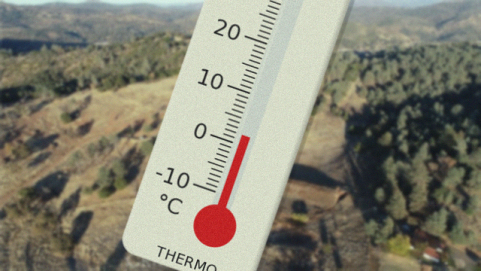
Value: 2°C
